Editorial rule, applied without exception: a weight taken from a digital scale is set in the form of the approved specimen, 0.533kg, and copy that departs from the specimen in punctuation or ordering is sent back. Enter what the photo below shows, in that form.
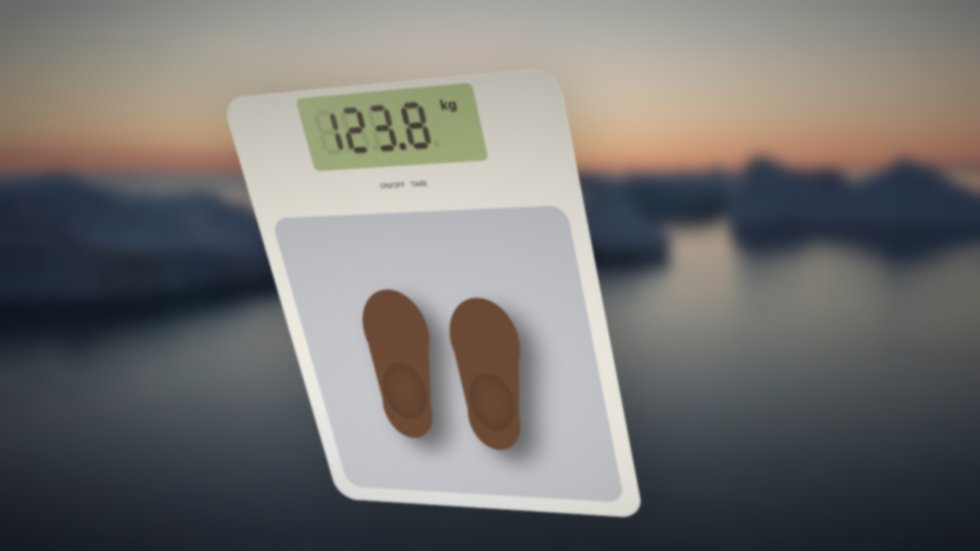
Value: 123.8kg
